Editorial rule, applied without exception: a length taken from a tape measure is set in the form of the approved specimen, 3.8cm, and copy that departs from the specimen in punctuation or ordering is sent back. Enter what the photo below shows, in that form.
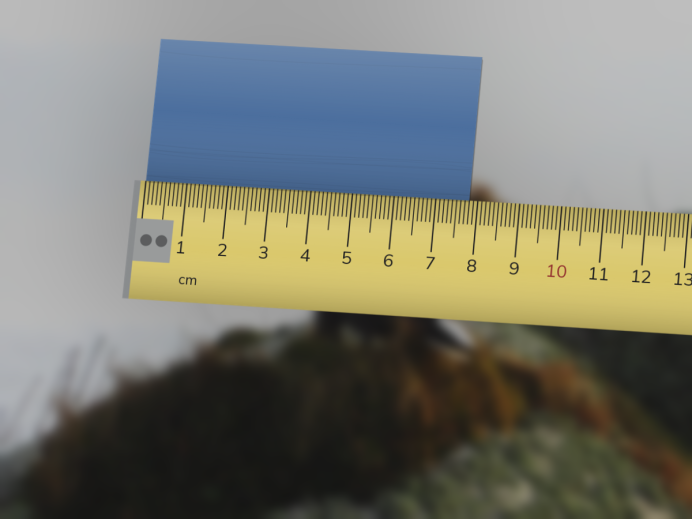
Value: 7.8cm
